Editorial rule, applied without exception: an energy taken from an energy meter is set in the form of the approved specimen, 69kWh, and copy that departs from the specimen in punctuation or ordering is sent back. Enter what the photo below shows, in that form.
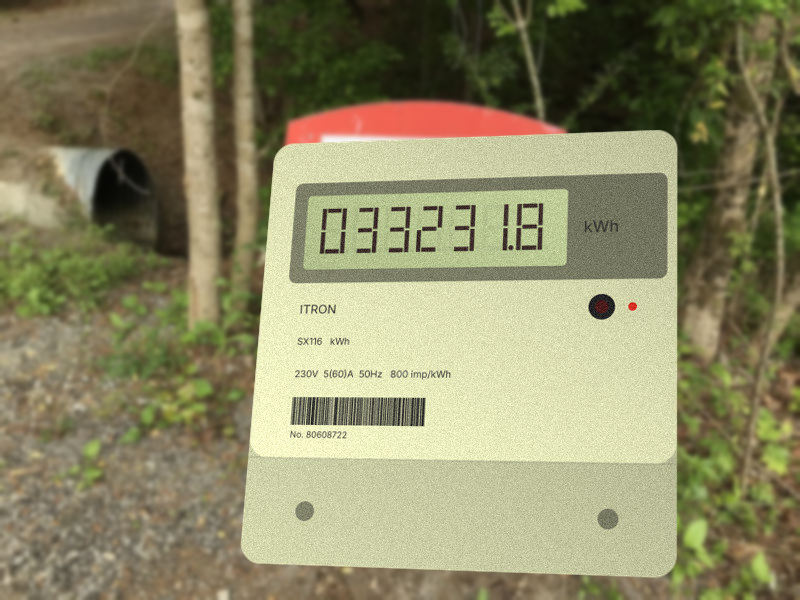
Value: 33231.8kWh
